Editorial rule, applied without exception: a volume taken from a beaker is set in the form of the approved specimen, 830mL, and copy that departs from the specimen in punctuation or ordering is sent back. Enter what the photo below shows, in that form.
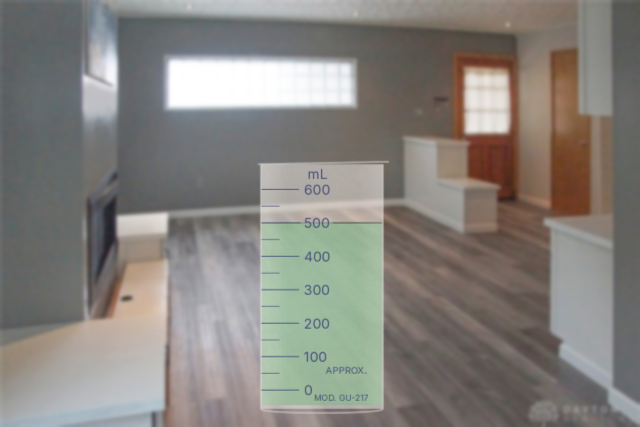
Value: 500mL
